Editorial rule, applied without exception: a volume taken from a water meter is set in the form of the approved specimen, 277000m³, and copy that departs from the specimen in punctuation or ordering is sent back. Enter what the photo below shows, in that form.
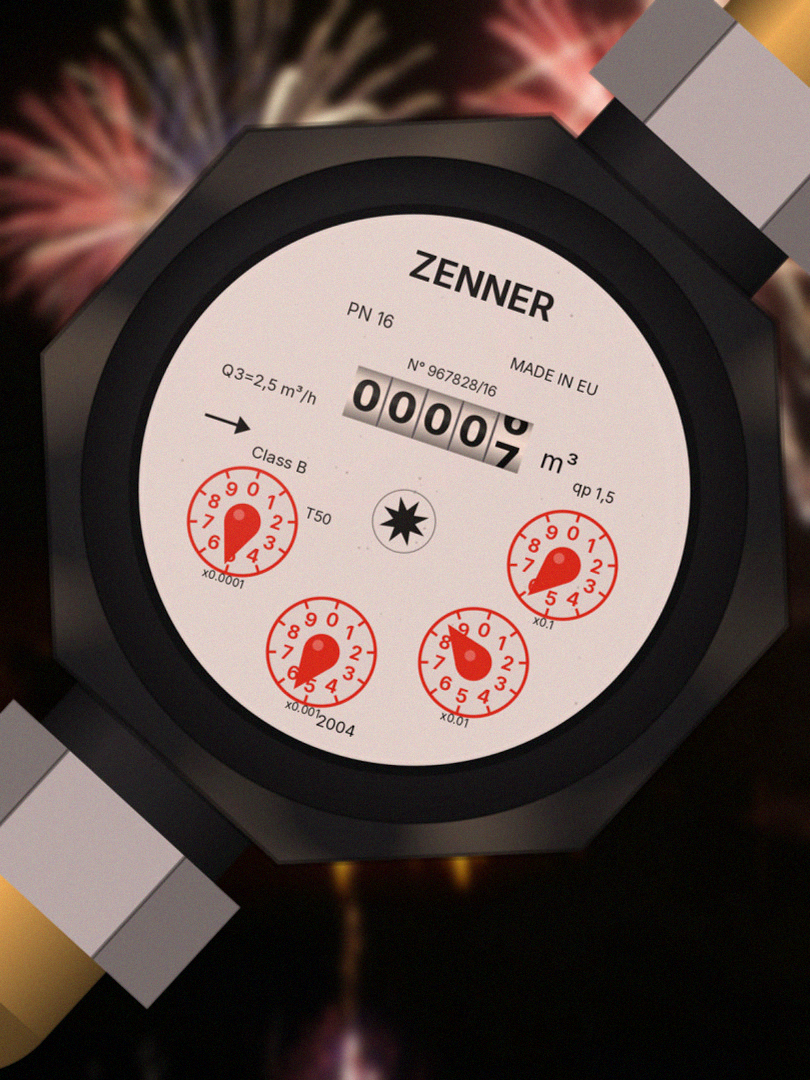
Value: 6.5855m³
